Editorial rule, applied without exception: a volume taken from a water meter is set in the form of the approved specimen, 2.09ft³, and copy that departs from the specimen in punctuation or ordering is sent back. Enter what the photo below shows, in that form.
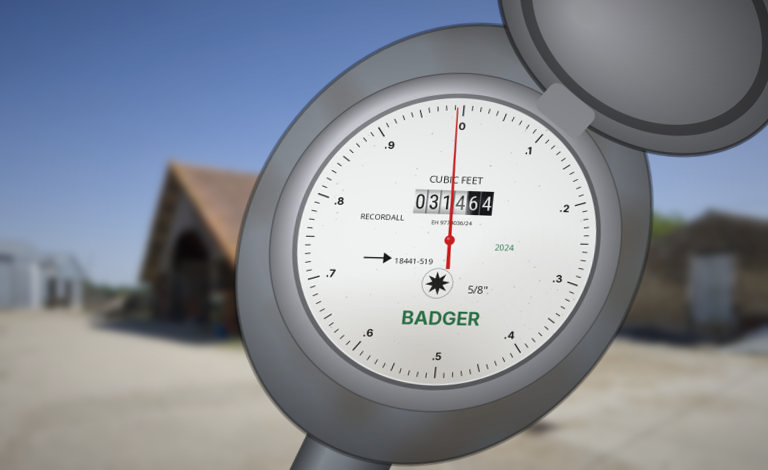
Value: 31463.99ft³
